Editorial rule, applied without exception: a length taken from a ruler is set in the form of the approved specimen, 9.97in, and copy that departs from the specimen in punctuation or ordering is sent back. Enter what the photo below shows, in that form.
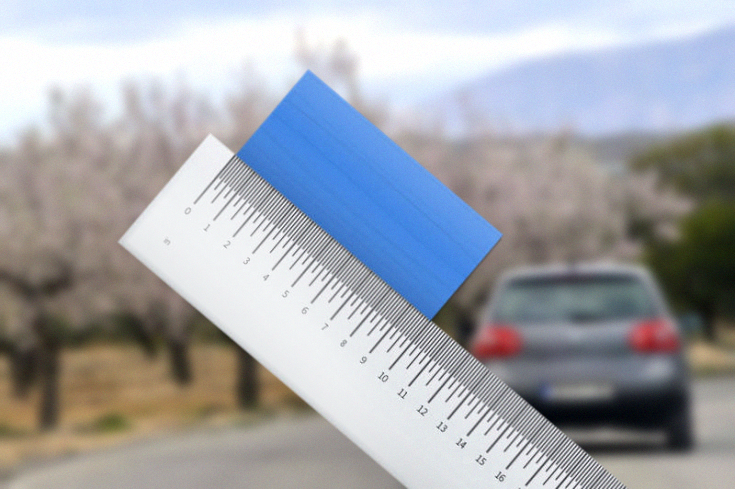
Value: 10in
